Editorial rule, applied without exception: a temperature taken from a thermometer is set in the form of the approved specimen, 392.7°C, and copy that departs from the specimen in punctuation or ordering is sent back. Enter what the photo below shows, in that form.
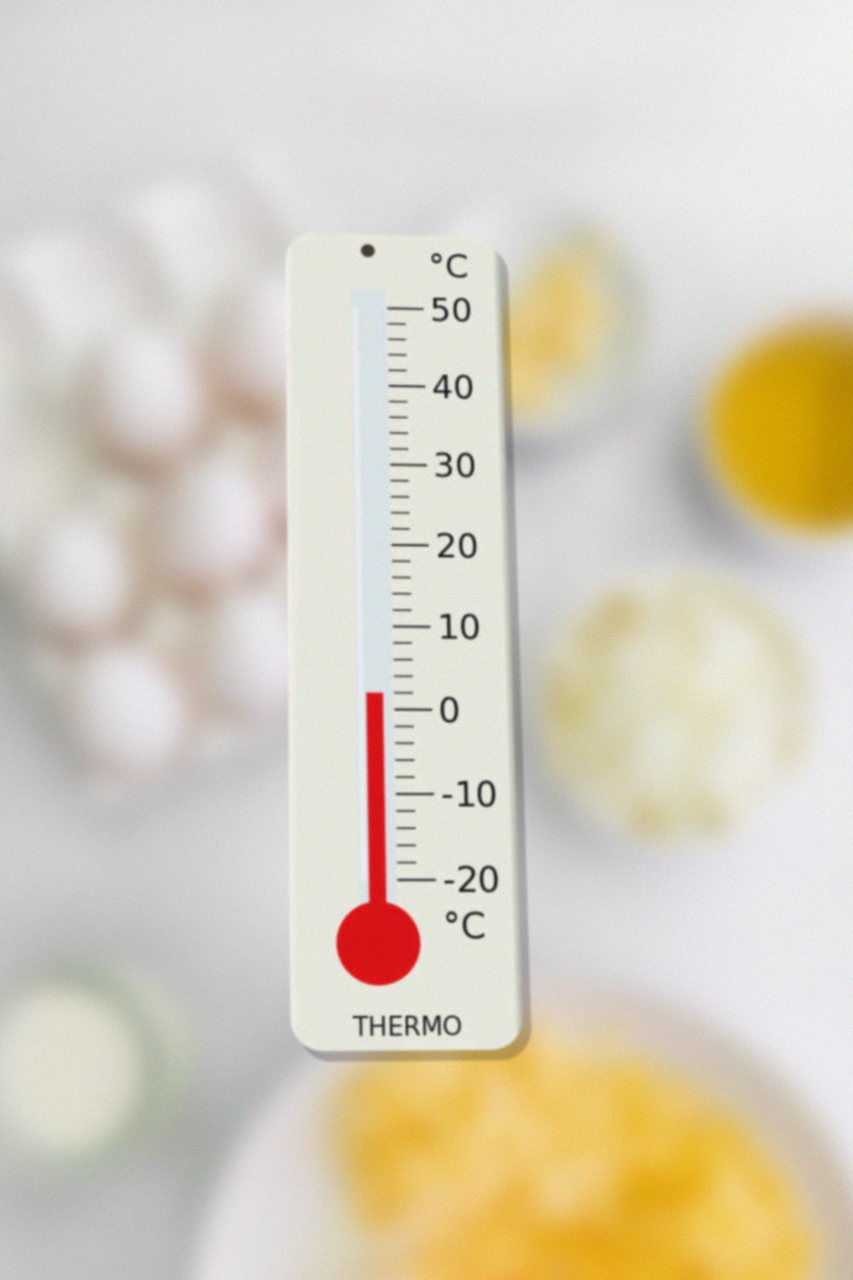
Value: 2°C
